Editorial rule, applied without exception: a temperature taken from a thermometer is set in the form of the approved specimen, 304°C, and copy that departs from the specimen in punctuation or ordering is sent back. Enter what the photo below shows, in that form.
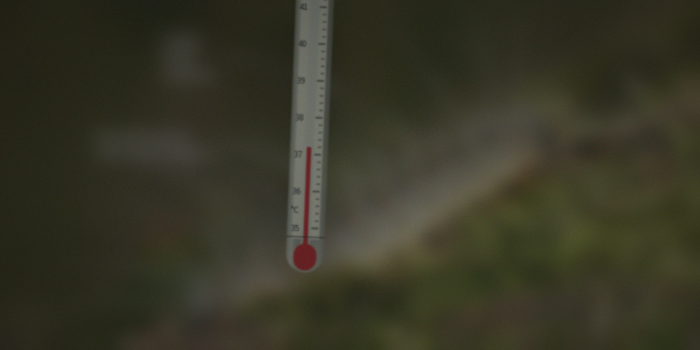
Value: 37.2°C
